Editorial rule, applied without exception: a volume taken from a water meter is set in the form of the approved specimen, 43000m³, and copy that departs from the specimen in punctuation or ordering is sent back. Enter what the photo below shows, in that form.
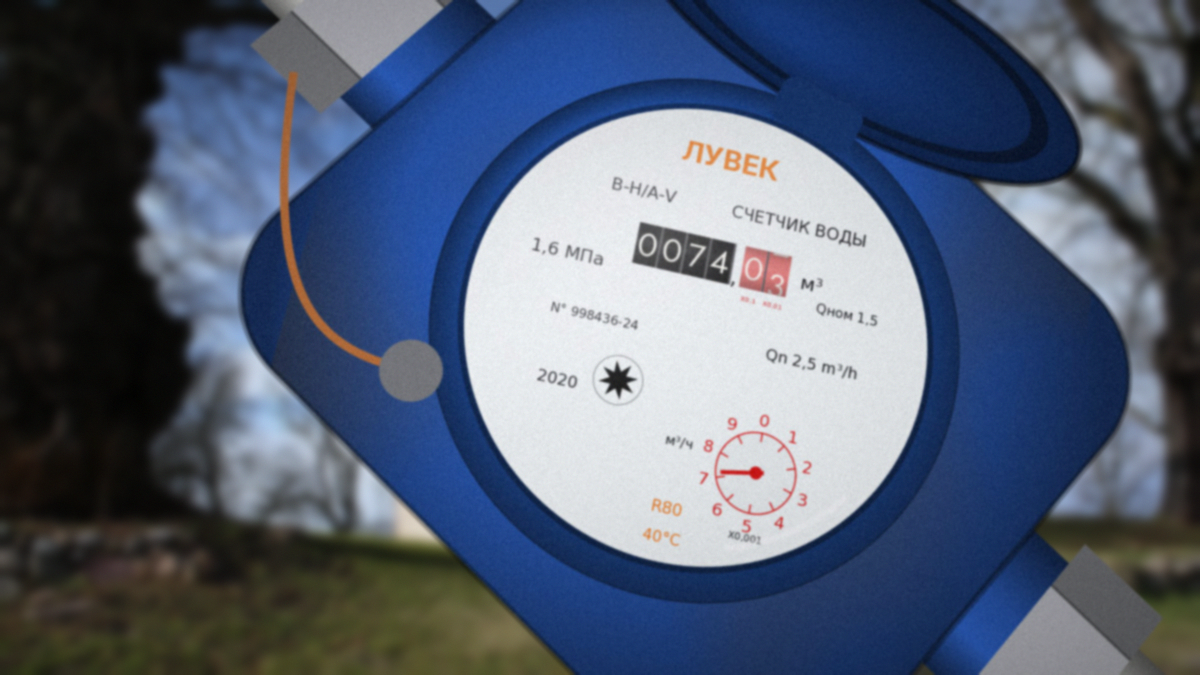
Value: 74.027m³
